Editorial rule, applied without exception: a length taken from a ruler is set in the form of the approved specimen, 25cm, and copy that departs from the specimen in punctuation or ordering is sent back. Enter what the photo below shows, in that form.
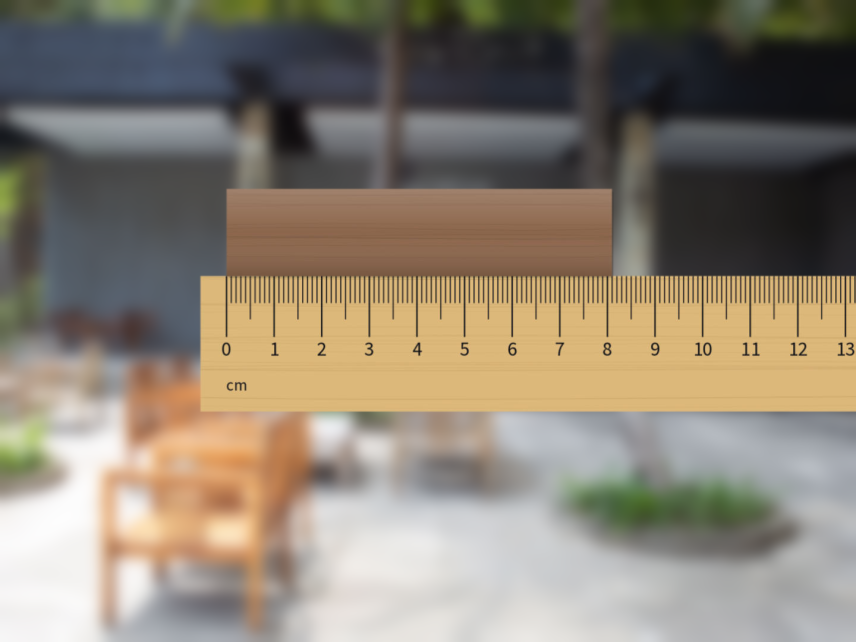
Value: 8.1cm
